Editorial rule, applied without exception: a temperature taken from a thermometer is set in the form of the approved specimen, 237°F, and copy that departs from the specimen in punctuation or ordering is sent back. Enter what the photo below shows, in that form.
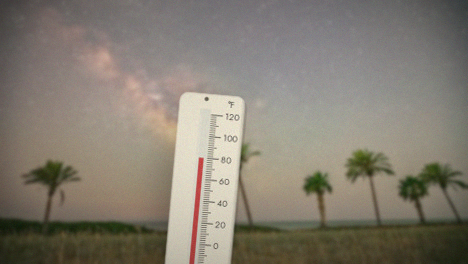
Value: 80°F
